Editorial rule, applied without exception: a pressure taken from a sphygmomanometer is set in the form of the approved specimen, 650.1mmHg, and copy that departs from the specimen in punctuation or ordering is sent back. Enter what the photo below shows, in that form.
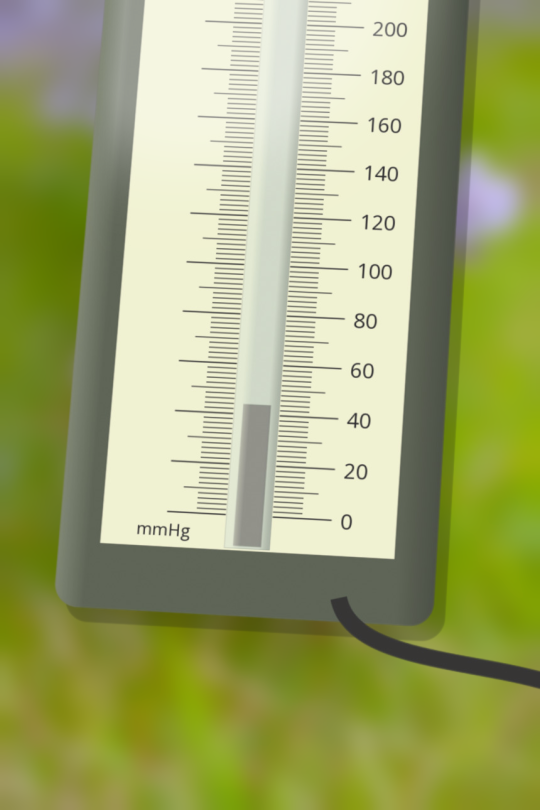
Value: 44mmHg
